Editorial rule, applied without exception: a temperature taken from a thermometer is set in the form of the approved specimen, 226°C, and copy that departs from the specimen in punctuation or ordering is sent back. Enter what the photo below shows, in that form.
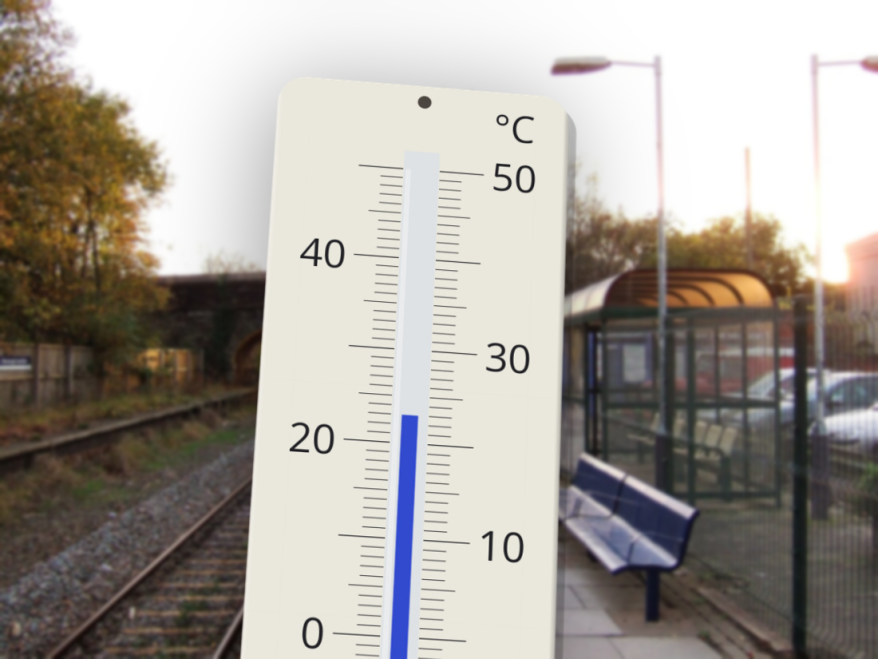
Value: 23°C
